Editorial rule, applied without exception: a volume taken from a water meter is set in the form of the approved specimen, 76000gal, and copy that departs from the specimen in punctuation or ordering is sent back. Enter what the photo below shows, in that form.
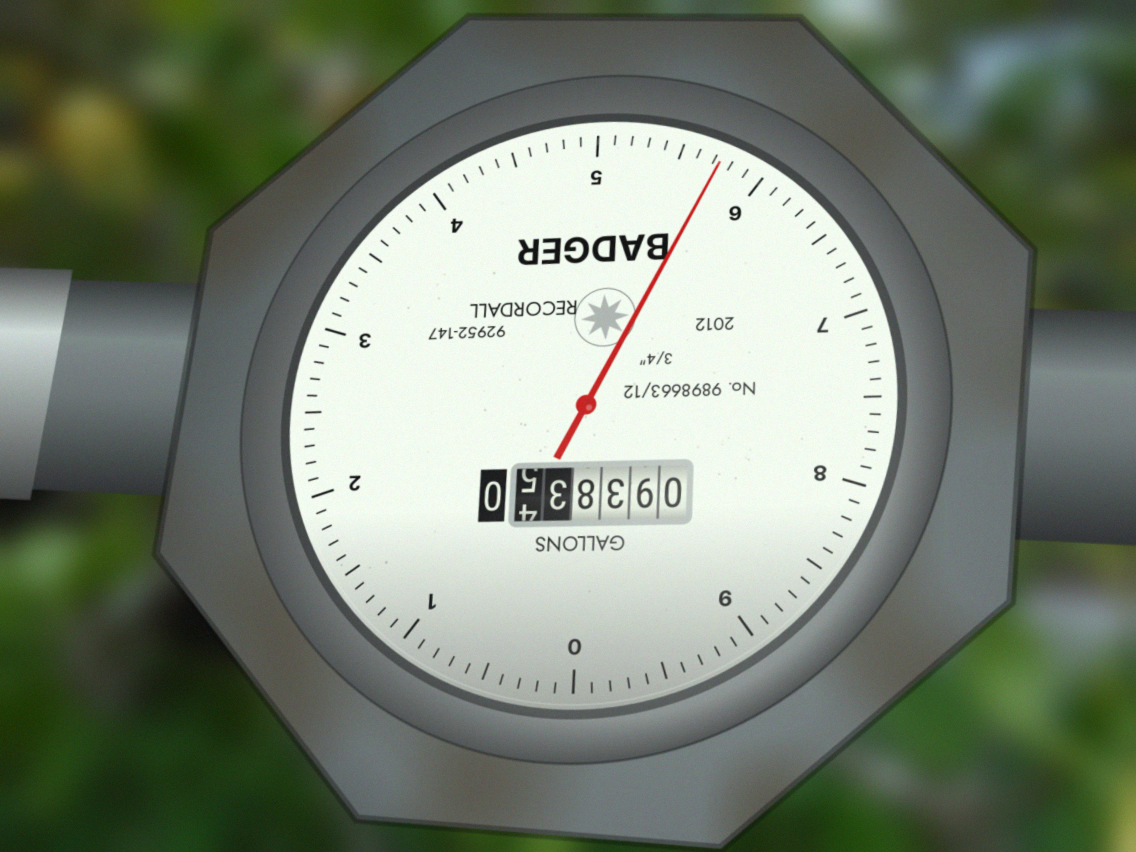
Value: 938345.7gal
